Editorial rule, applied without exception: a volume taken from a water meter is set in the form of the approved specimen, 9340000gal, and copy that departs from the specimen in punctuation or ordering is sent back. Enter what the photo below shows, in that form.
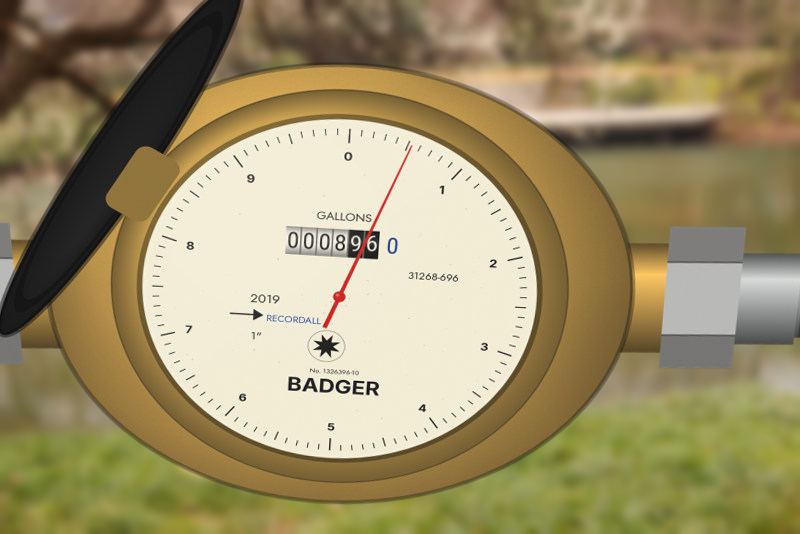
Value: 8960.5gal
